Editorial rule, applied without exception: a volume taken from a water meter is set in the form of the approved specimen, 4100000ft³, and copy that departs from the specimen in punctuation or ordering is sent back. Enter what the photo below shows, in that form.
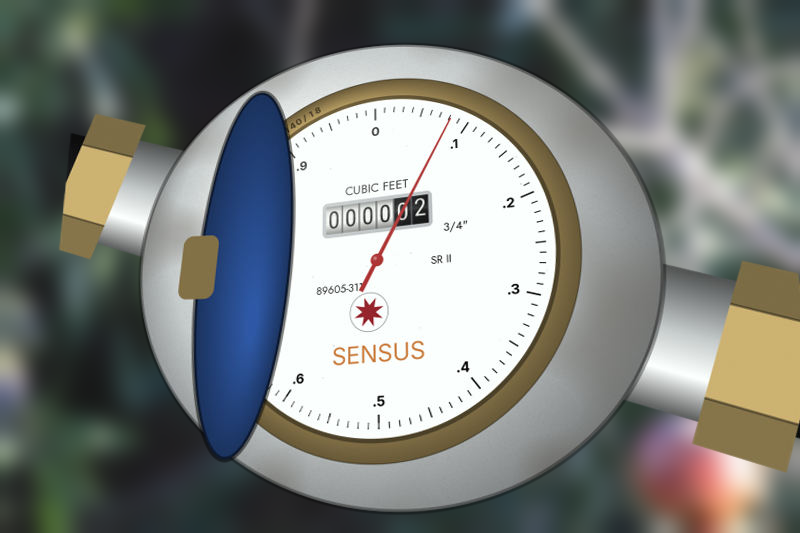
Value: 2.08ft³
